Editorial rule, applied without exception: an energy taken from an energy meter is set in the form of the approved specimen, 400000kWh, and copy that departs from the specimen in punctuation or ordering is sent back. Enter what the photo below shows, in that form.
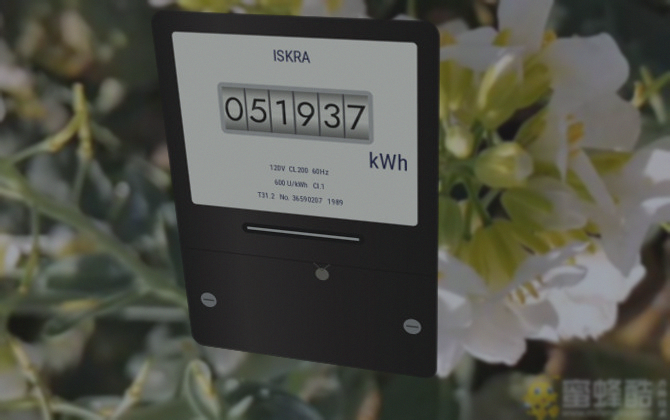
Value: 51937kWh
